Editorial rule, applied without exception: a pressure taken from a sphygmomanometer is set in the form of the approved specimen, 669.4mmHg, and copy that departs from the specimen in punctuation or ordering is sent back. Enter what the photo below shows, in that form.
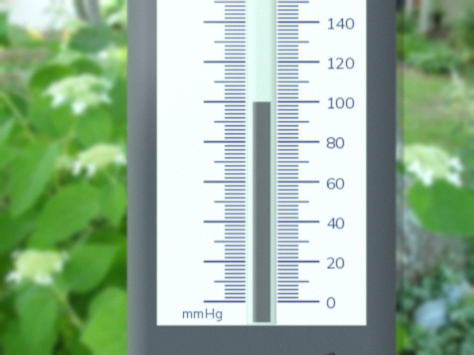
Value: 100mmHg
